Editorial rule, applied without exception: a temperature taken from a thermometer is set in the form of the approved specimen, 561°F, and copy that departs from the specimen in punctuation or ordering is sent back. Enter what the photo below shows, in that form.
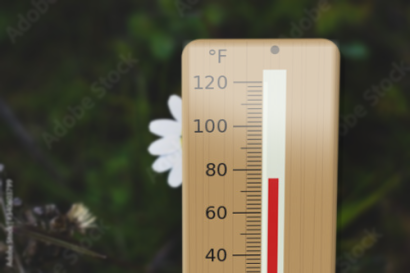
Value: 76°F
